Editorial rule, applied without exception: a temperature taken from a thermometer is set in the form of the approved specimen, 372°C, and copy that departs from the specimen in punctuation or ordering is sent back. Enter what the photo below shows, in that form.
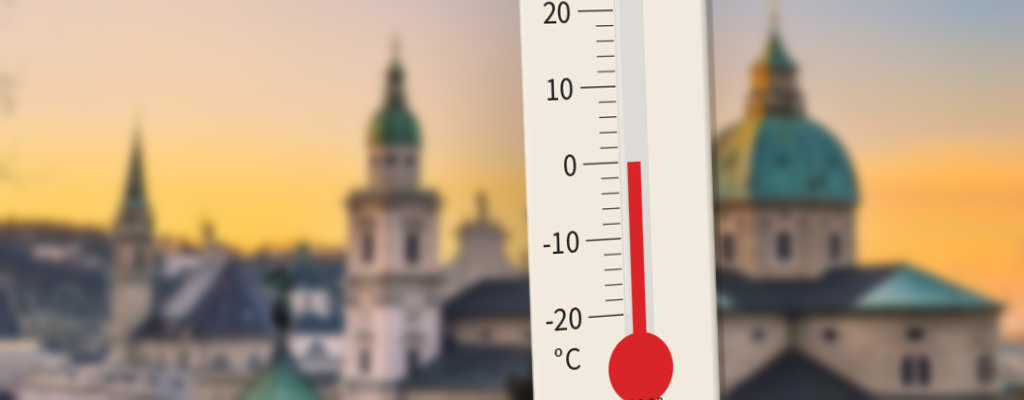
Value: 0°C
